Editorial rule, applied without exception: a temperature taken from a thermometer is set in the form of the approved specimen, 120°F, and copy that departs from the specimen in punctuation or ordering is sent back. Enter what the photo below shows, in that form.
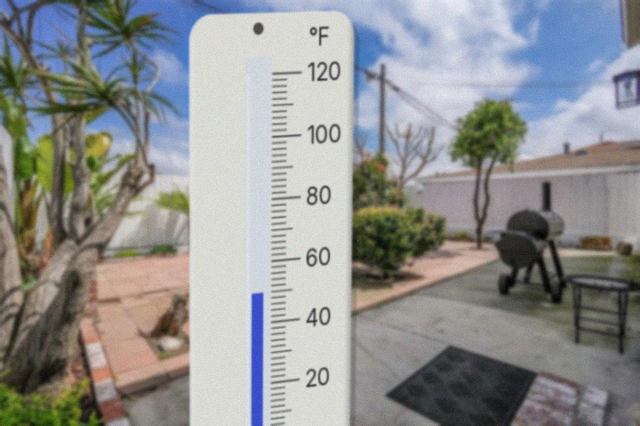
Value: 50°F
